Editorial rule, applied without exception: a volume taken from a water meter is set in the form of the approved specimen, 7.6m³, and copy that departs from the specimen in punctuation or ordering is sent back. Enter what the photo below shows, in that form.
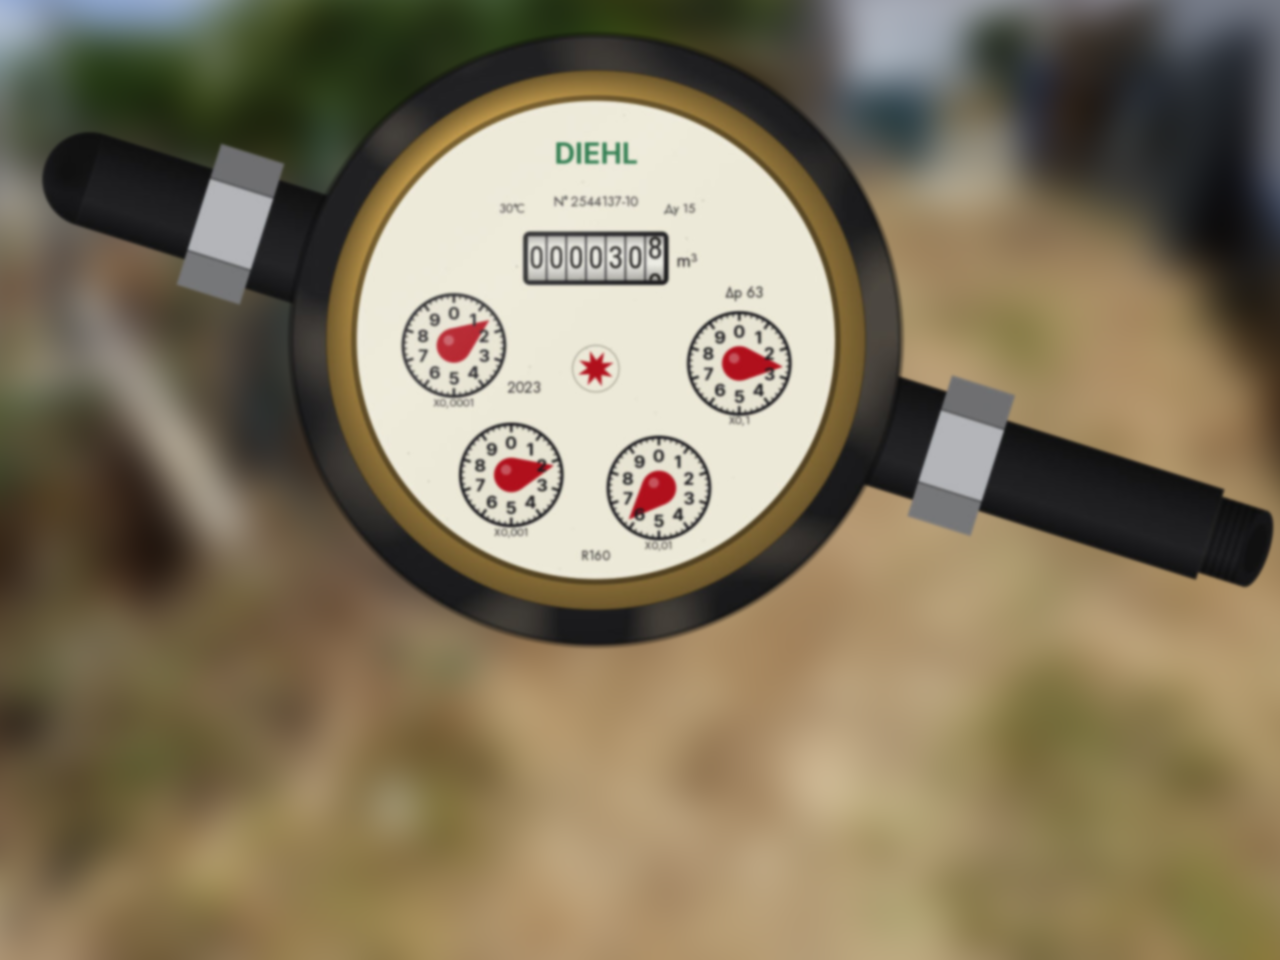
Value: 308.2621m³
